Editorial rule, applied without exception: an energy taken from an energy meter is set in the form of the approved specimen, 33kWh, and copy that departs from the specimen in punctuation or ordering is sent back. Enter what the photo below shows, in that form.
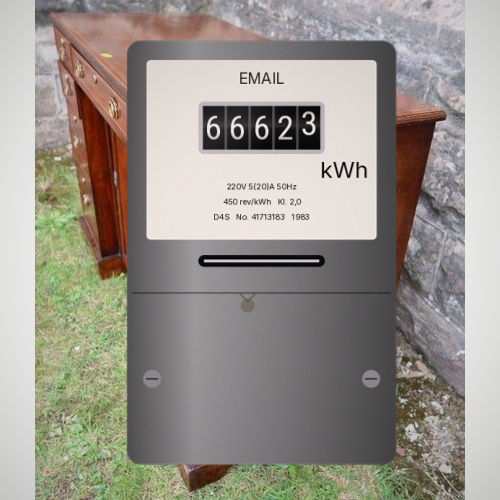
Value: 66623kWh
